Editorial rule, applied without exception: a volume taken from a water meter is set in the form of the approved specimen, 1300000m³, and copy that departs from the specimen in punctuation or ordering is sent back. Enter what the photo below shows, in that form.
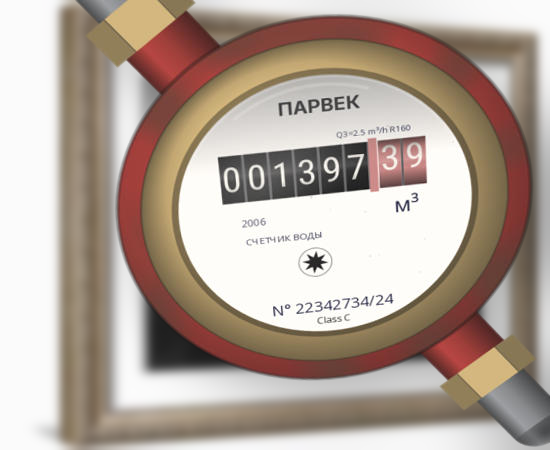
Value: 1397.39m³
